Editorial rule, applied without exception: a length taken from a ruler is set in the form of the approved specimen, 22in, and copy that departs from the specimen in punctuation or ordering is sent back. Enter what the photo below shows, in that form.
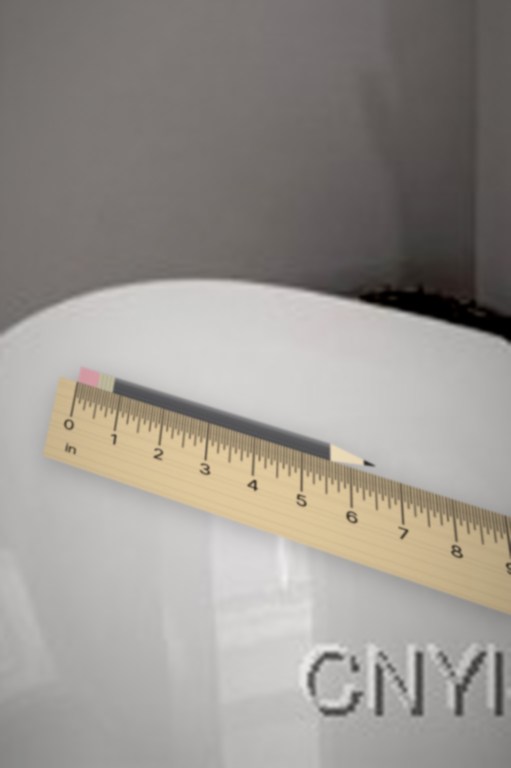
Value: 6.5in
